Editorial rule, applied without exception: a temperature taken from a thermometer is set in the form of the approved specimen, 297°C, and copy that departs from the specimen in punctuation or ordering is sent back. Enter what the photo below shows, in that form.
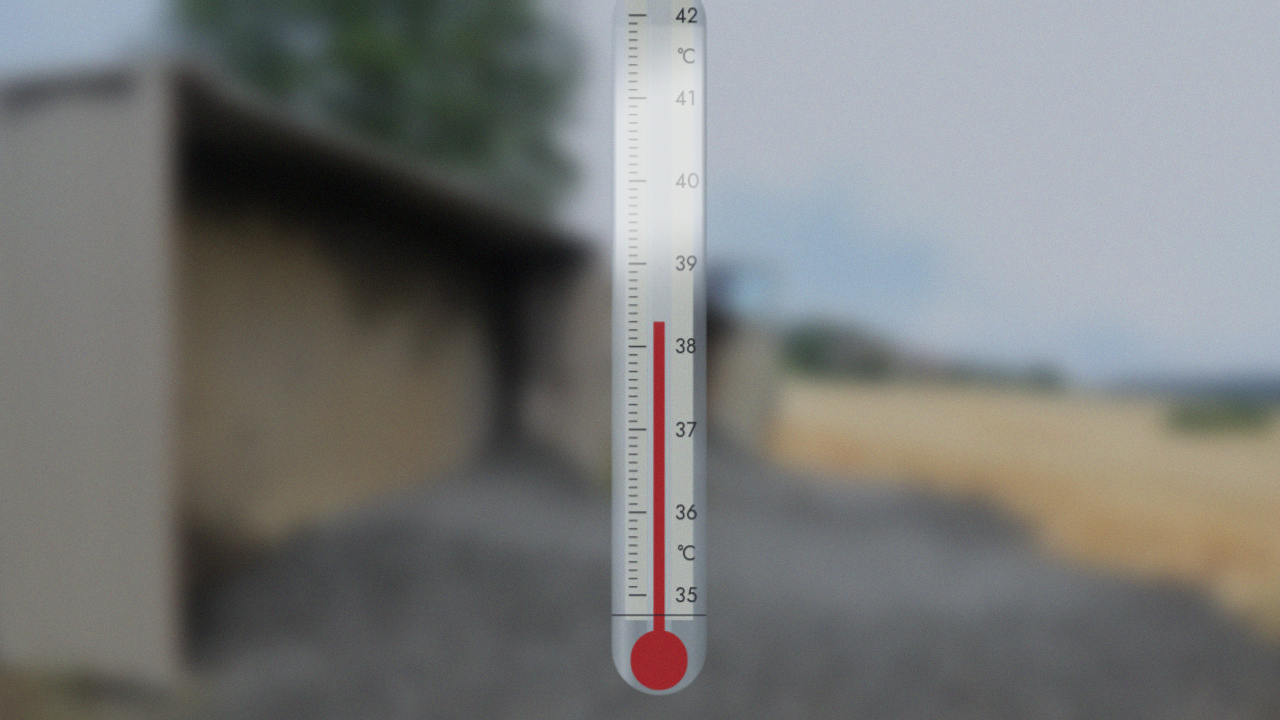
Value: 38.3°C
